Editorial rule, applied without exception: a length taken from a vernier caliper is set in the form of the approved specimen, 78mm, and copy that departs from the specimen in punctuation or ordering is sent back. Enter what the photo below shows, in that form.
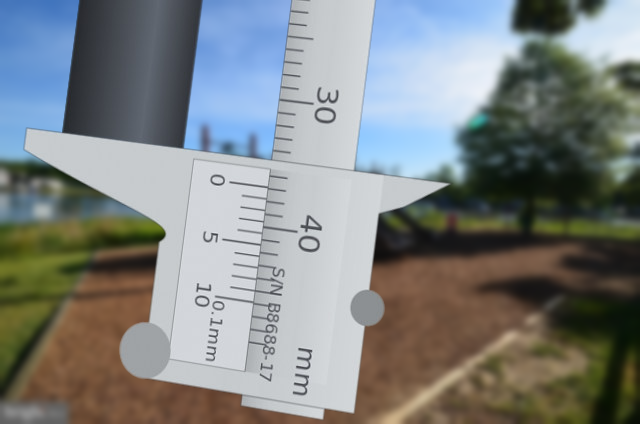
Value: 36.9mm
